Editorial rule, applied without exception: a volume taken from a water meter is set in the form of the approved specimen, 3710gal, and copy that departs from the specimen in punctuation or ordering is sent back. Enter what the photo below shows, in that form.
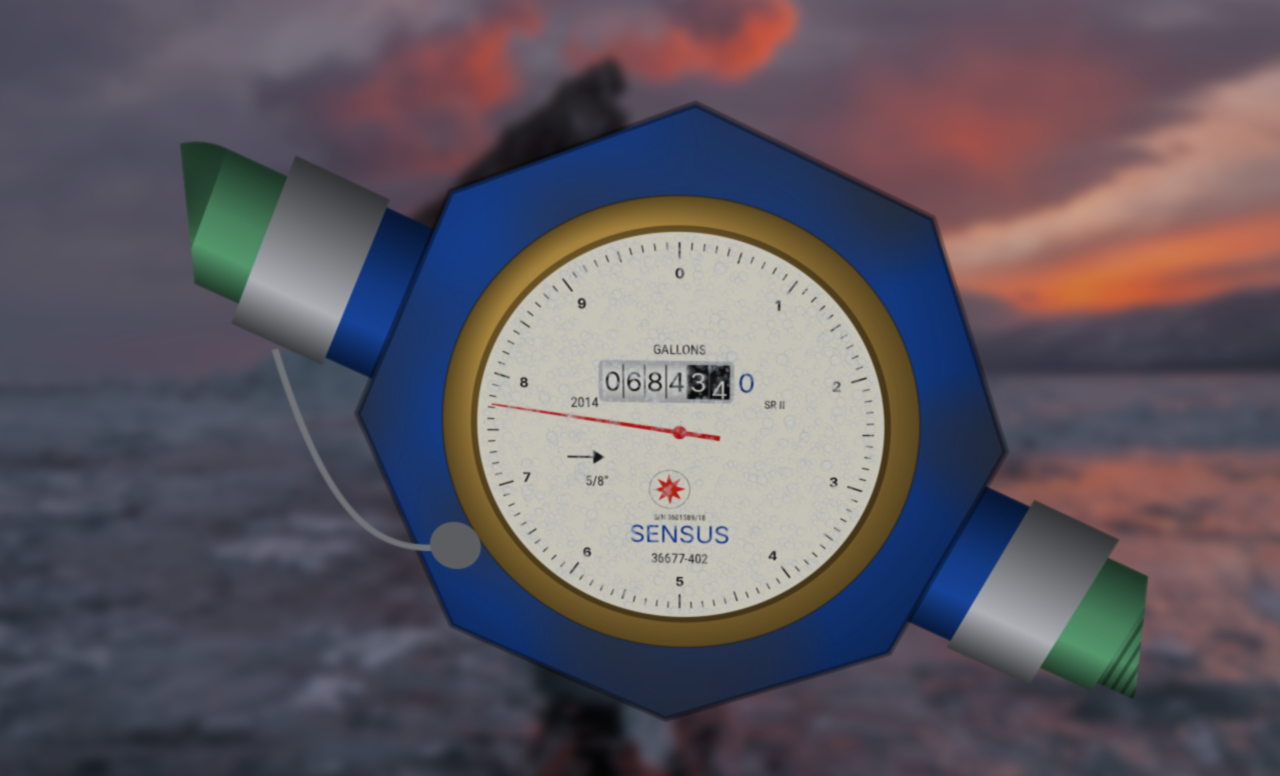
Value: 684337.7gal
